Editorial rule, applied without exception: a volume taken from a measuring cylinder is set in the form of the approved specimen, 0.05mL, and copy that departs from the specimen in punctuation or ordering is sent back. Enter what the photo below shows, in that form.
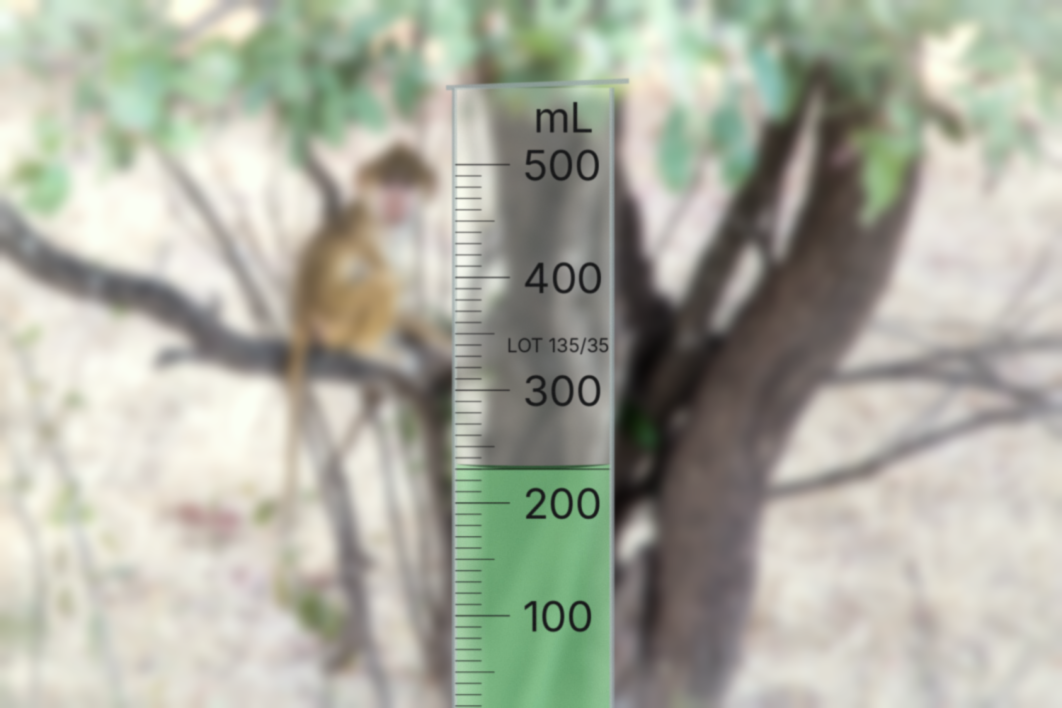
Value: 230mL
